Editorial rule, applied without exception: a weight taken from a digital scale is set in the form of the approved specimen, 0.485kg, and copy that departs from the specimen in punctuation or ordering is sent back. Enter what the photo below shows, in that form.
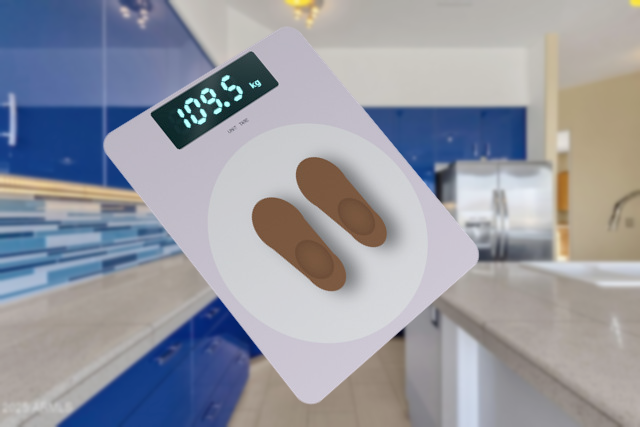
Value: 109.5kg
